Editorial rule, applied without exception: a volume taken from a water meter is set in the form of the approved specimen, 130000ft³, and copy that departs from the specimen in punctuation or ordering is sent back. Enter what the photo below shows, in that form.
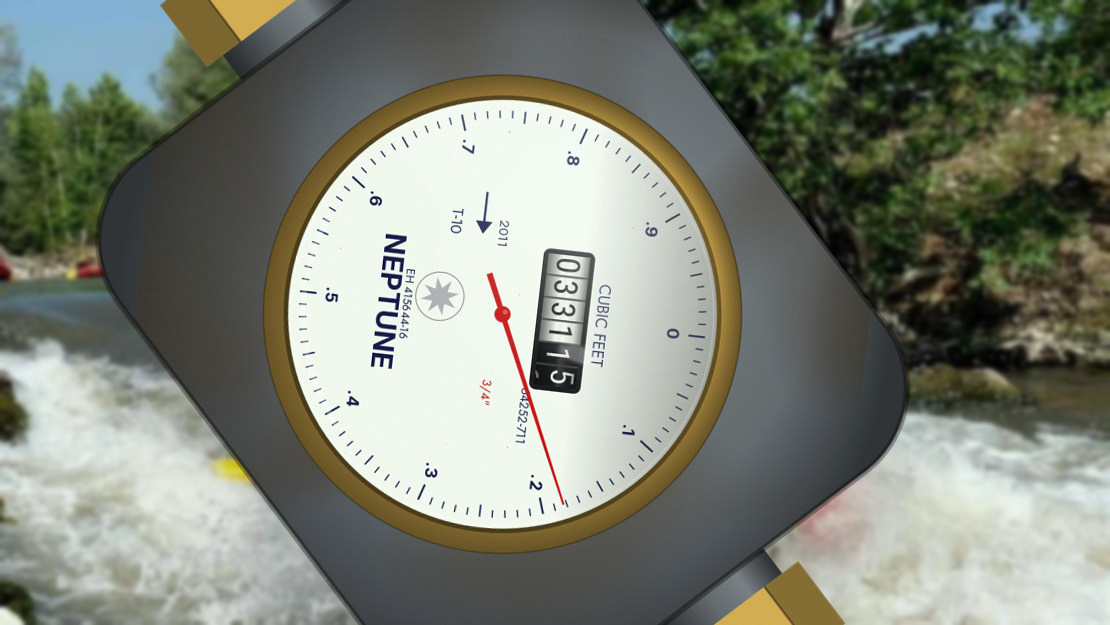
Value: 33115.18ft³
